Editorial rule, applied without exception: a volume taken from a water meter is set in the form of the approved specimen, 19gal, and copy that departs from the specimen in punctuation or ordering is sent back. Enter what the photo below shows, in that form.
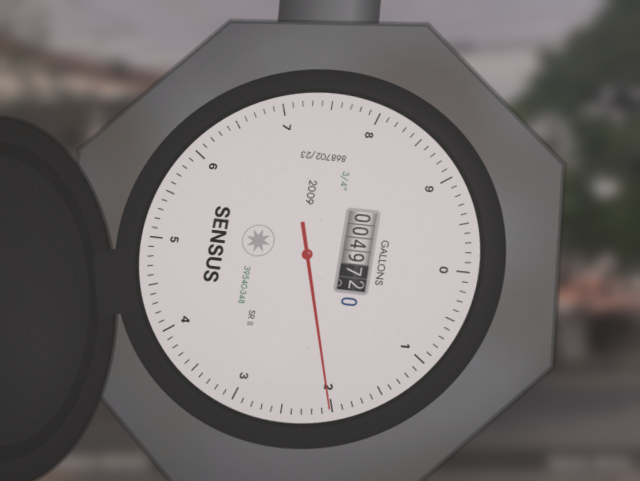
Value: 49722.0gal
